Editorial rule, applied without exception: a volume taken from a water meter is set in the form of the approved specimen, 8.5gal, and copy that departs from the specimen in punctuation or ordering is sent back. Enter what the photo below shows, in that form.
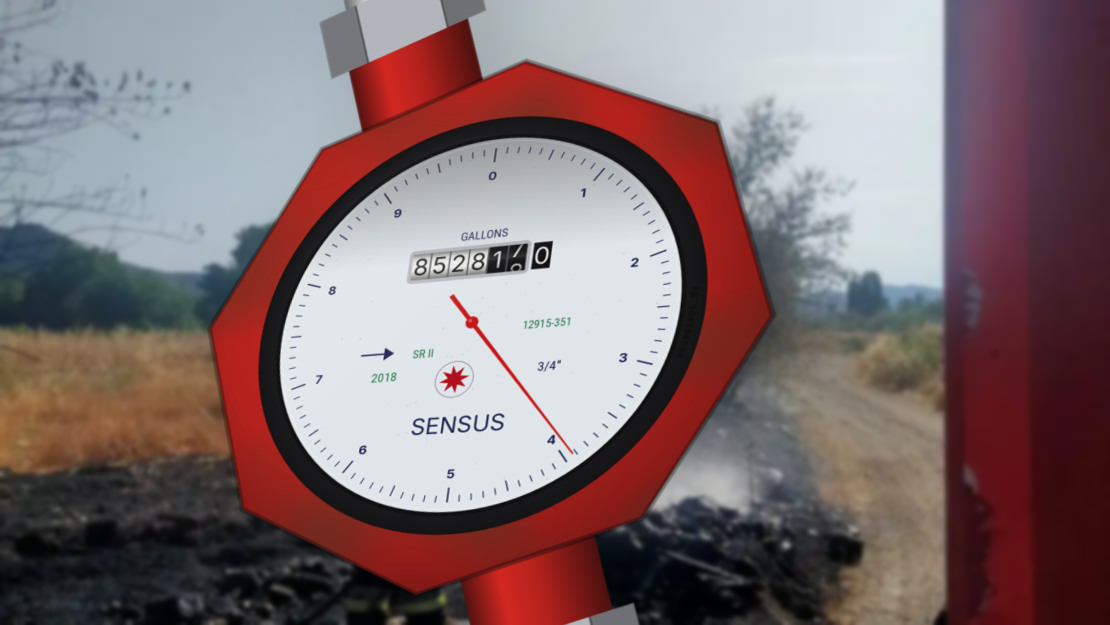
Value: 8528173.9gal
